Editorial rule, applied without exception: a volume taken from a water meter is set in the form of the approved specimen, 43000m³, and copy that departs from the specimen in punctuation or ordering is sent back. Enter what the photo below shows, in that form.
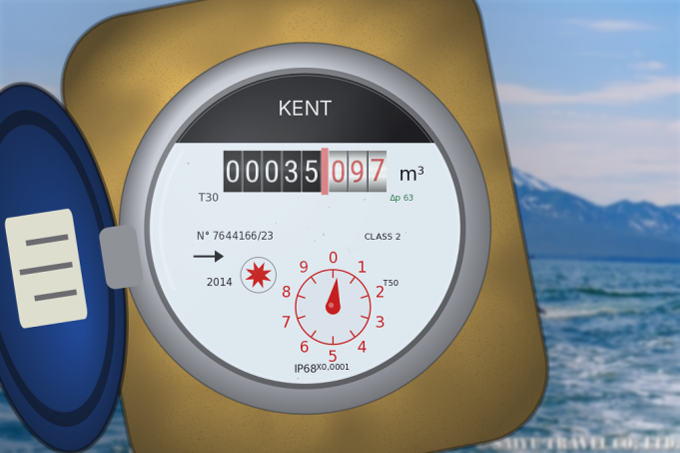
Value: 35.0970m³
